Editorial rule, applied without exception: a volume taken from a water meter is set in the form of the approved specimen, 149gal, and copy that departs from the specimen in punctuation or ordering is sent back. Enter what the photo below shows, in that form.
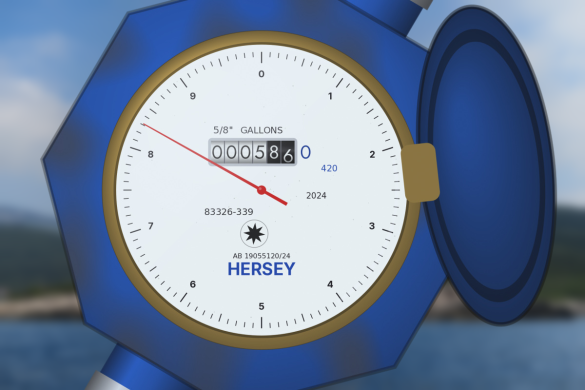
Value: 5858.3gal
